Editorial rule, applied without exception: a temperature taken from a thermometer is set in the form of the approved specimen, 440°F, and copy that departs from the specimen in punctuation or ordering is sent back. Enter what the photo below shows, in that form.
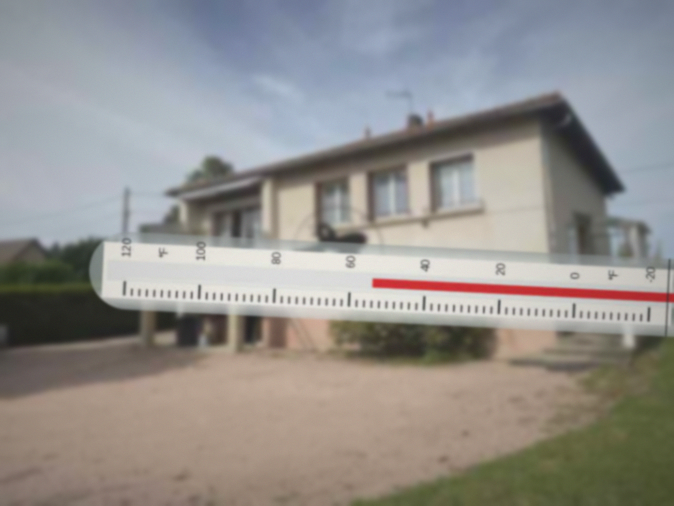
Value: 54°F
